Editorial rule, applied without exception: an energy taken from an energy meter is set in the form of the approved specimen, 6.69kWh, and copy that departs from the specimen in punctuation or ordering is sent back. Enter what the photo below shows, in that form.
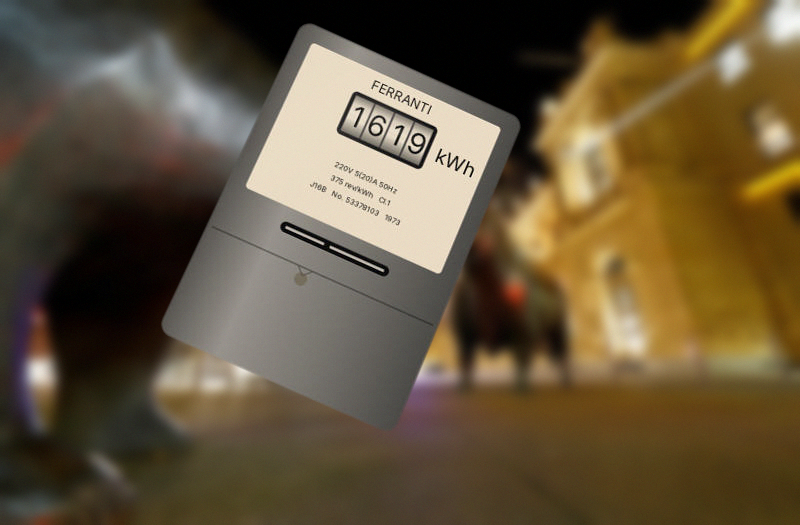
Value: 1619kWh
